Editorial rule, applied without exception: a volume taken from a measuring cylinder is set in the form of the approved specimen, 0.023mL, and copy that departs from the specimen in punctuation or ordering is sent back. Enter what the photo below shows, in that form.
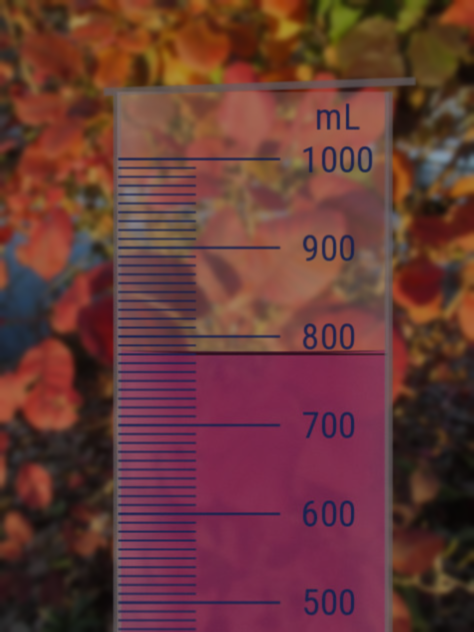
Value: 780mL
